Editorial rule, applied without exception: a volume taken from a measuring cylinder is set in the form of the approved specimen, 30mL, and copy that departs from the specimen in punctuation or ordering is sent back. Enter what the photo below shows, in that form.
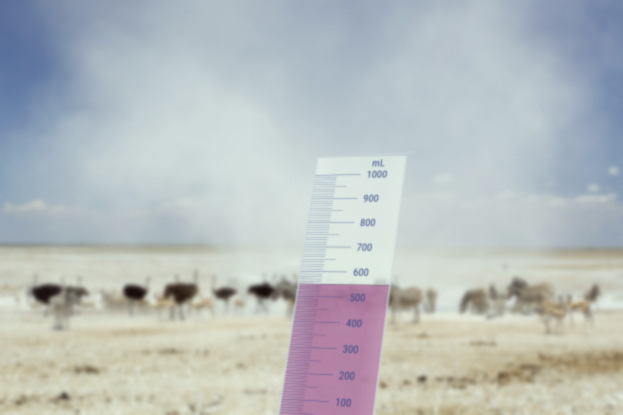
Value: 550mL
